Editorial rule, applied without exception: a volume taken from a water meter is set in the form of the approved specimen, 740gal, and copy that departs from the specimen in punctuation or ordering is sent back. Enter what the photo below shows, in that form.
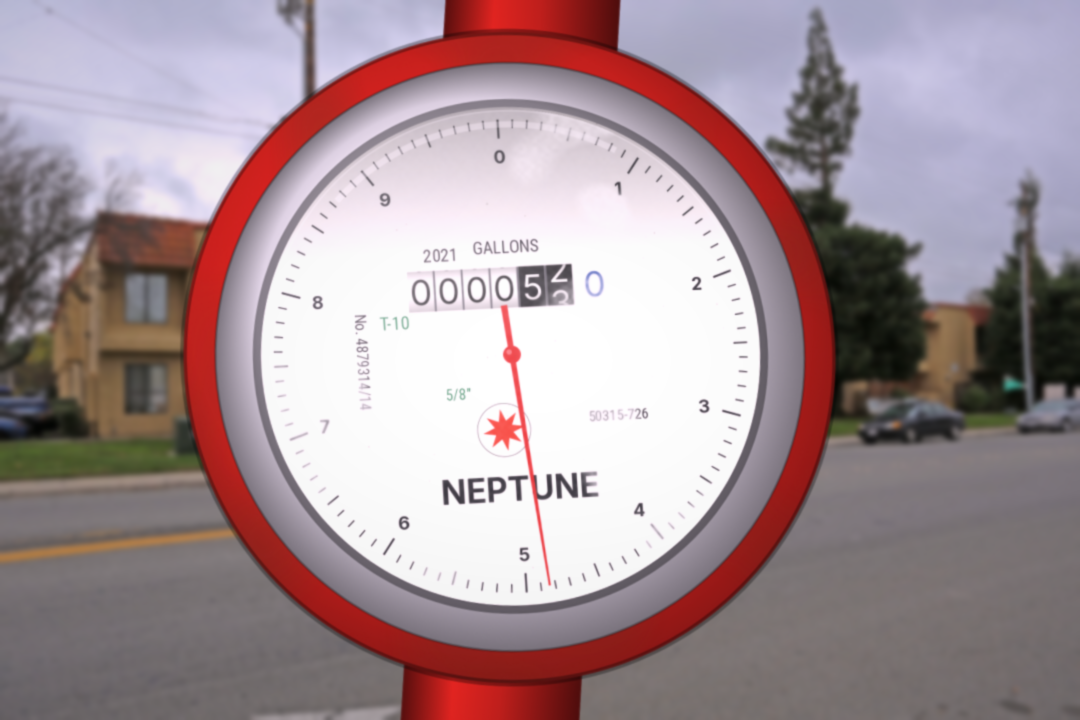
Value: 524.8gal
